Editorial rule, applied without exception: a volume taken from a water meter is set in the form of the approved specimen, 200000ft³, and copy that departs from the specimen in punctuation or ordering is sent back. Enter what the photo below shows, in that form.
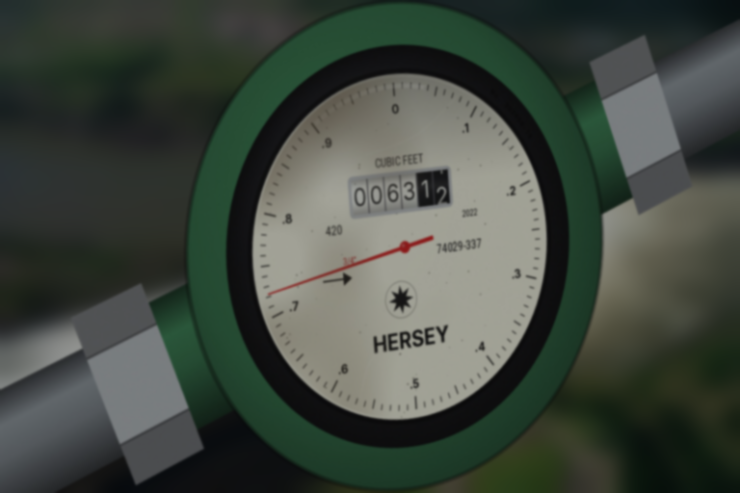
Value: 6311.72ft³
